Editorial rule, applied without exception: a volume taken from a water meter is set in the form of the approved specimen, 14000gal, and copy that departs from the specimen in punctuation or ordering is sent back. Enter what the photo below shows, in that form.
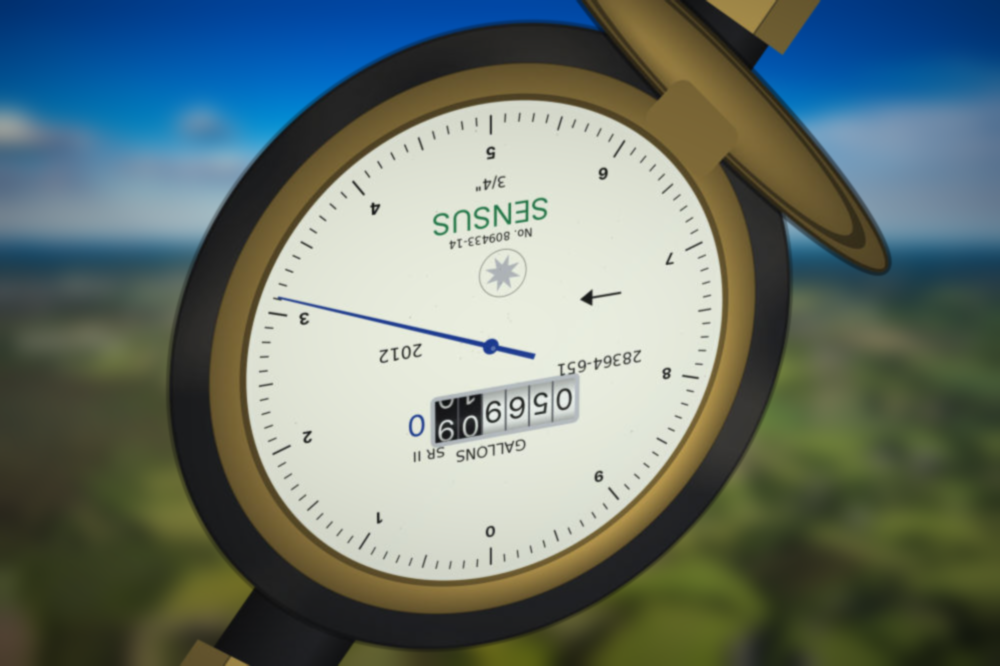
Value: 569093.1gal
